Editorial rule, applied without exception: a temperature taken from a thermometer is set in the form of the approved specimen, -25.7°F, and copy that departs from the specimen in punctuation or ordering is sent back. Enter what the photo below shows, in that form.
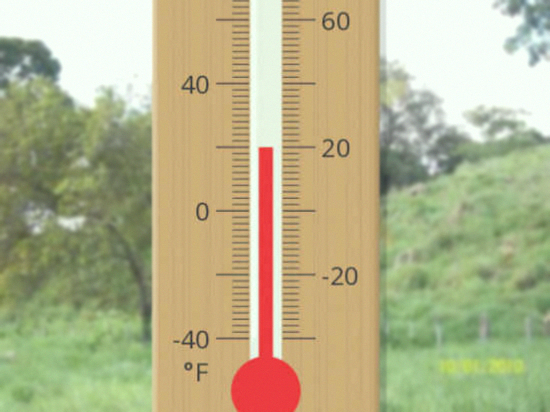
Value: 20°F
